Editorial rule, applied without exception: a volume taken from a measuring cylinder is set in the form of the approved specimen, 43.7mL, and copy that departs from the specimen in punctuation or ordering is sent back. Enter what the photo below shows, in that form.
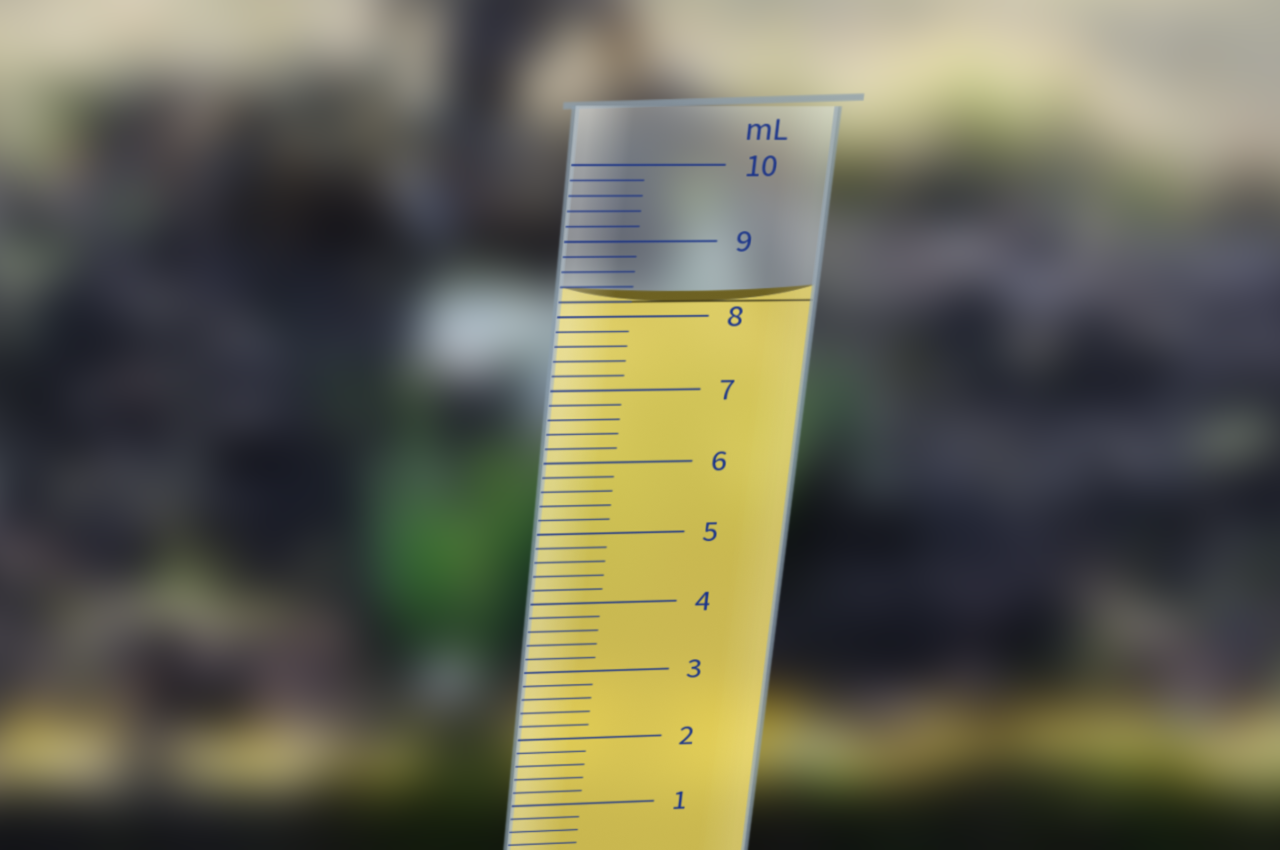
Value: 8.2mL
